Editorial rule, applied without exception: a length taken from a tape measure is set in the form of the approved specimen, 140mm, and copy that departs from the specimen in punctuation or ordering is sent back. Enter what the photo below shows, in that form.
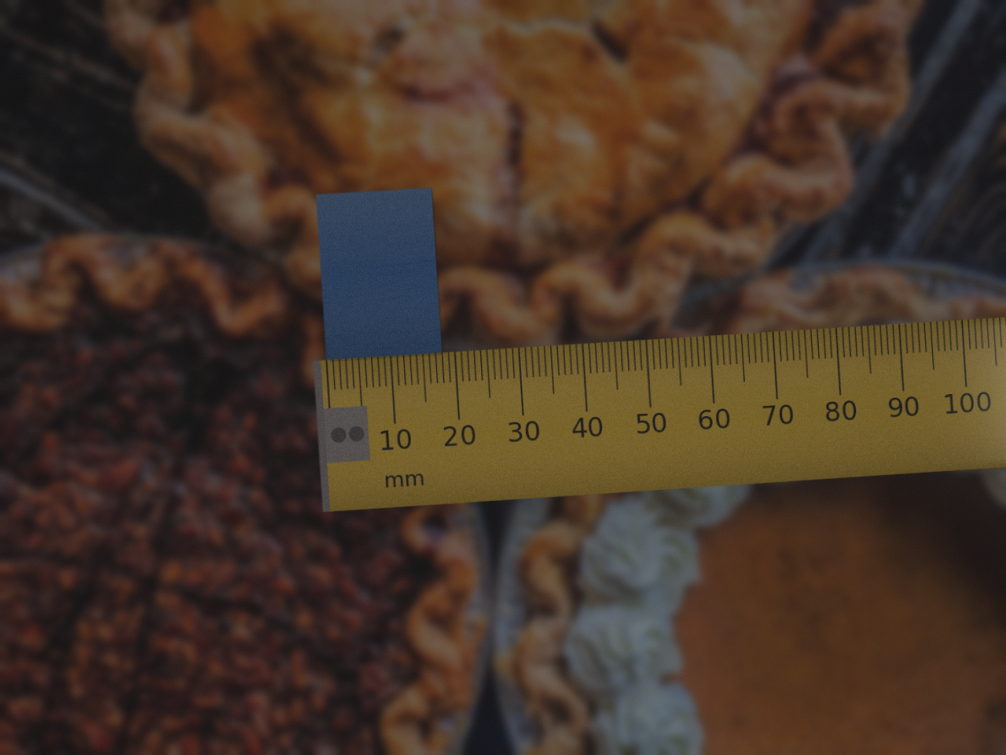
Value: 18mm
